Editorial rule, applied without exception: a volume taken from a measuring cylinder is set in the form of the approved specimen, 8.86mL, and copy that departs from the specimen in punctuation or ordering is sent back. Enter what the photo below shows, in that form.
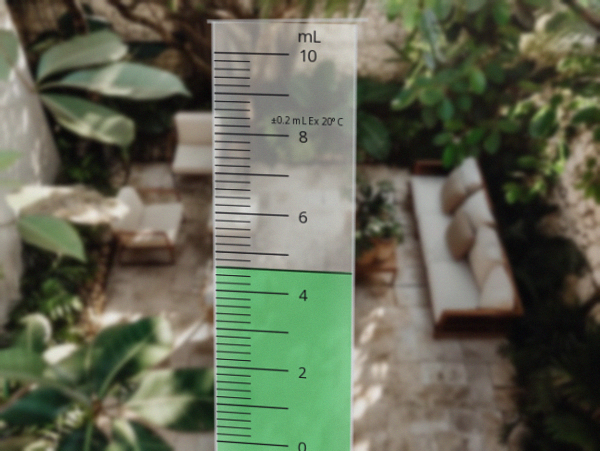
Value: 4.6mL
